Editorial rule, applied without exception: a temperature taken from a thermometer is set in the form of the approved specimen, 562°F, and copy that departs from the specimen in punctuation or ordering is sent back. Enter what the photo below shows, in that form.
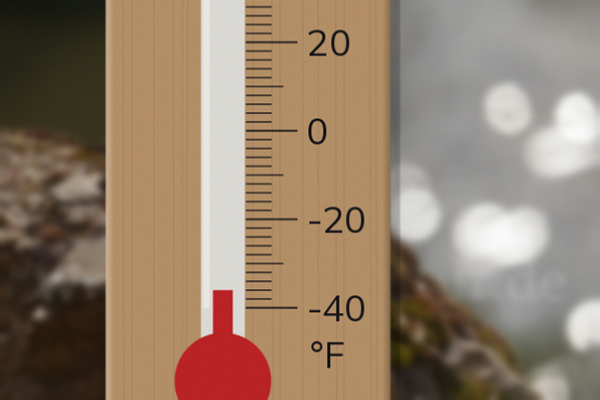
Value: -36°F
